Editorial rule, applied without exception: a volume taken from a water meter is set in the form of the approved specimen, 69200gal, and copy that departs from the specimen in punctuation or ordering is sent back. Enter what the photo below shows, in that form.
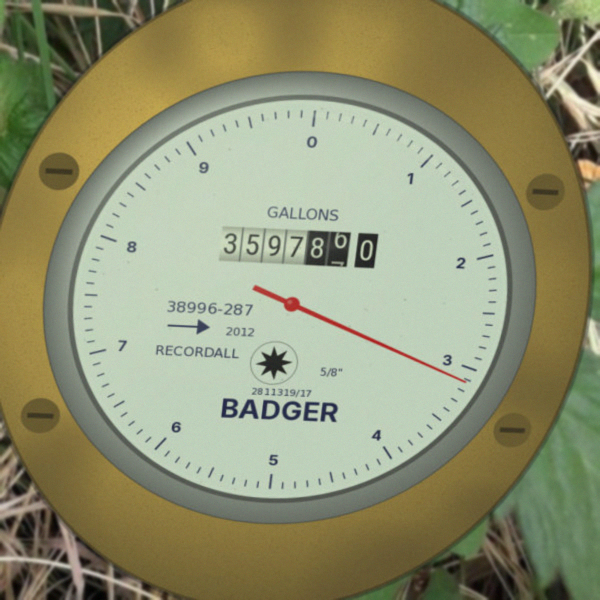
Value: 3597863.1gal
